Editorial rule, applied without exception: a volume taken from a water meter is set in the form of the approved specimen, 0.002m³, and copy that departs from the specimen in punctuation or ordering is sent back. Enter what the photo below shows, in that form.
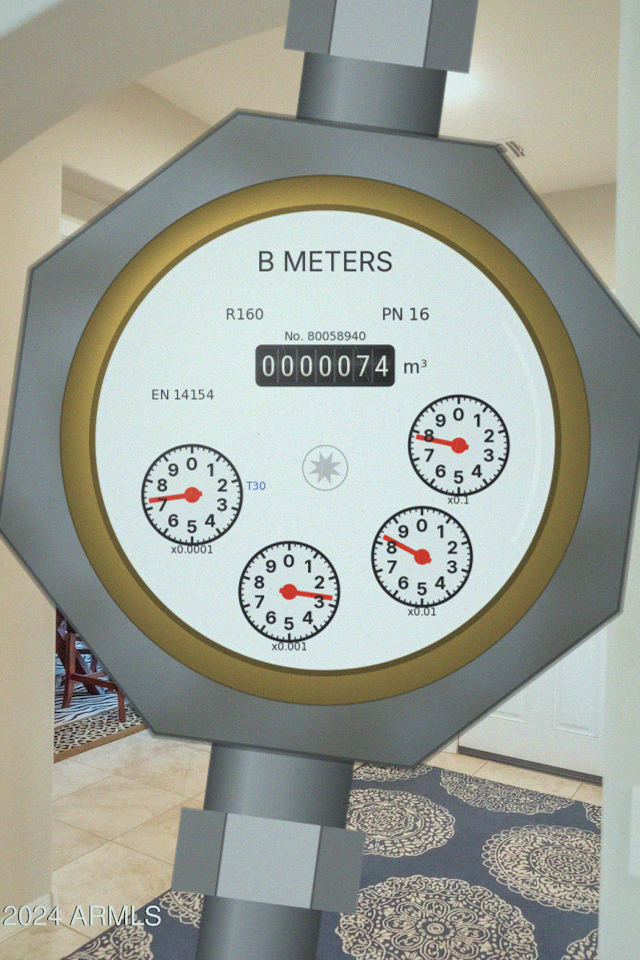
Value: 74.7827m³
